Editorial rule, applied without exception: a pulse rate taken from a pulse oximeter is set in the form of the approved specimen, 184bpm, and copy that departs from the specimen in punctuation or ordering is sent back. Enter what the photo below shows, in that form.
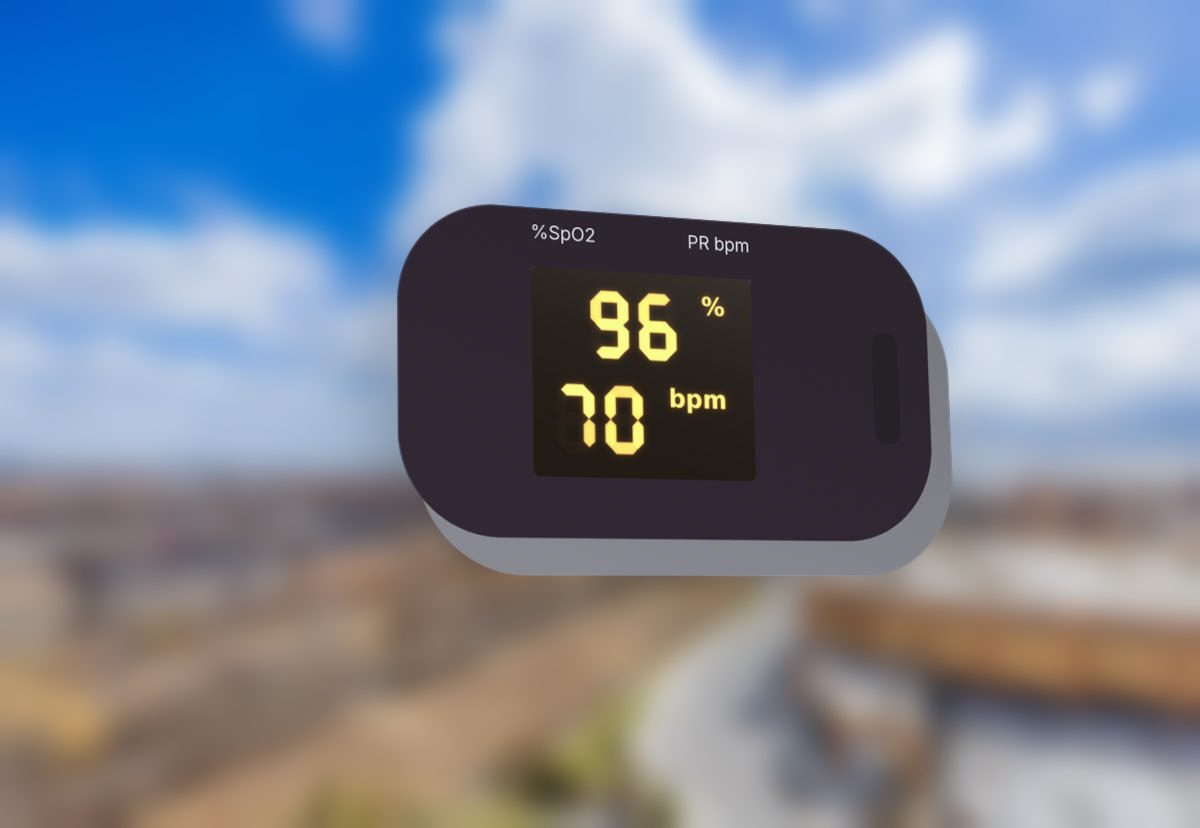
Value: 70bpm
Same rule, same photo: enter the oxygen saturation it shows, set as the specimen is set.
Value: 96%
